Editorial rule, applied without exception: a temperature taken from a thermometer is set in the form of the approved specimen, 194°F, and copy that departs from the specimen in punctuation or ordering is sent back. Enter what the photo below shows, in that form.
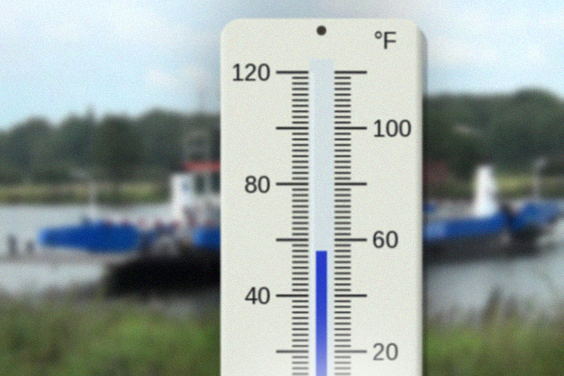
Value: 56°F
